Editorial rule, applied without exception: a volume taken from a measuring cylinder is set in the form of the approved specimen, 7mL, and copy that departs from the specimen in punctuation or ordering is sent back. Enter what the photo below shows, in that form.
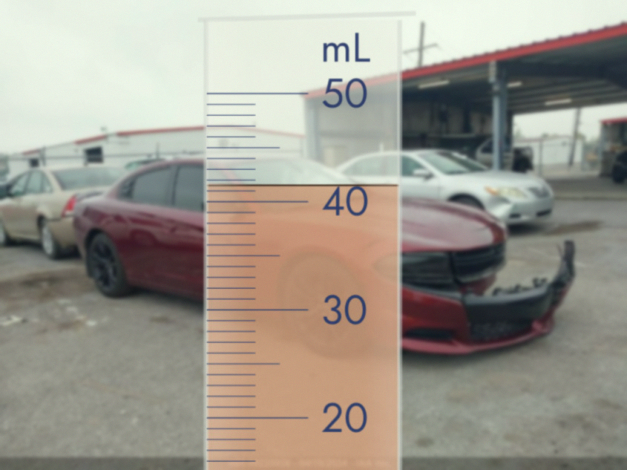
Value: 41.5mL
